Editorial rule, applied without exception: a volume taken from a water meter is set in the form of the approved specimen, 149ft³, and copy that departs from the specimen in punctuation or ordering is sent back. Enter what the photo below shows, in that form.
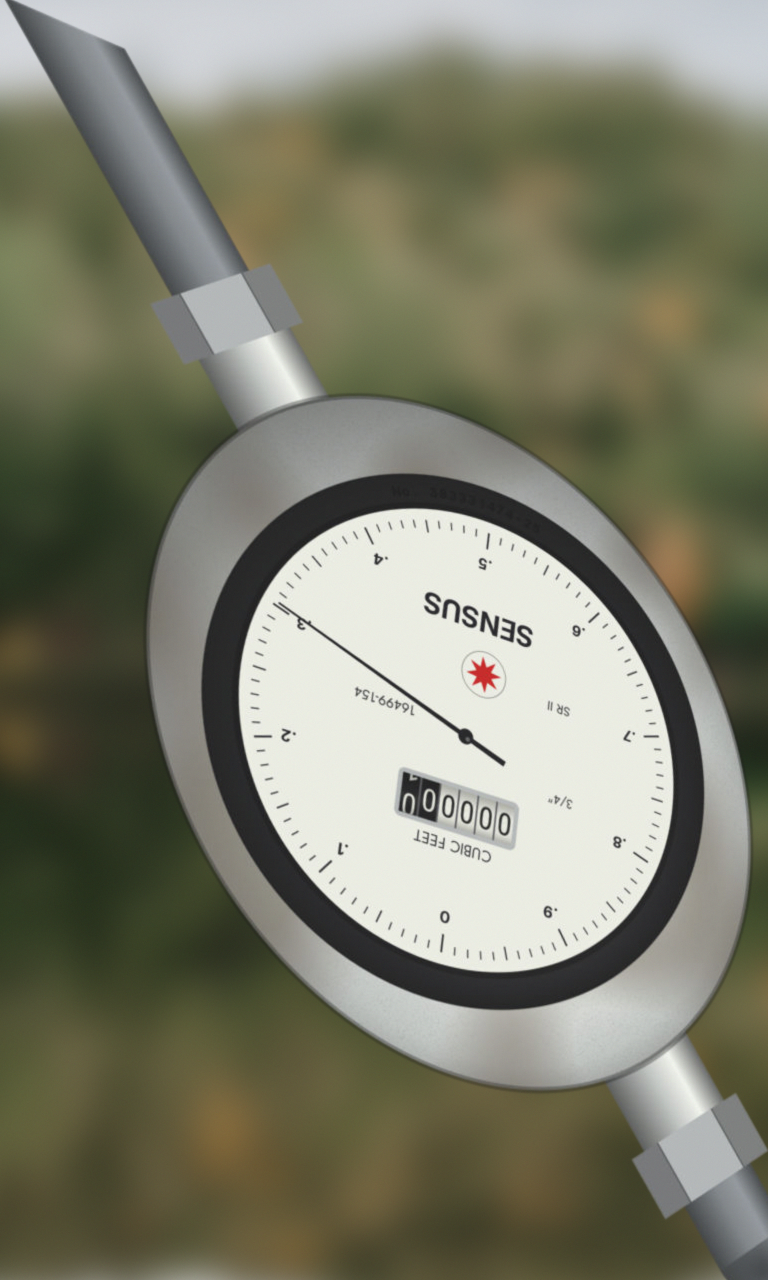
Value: 0.30ft³
